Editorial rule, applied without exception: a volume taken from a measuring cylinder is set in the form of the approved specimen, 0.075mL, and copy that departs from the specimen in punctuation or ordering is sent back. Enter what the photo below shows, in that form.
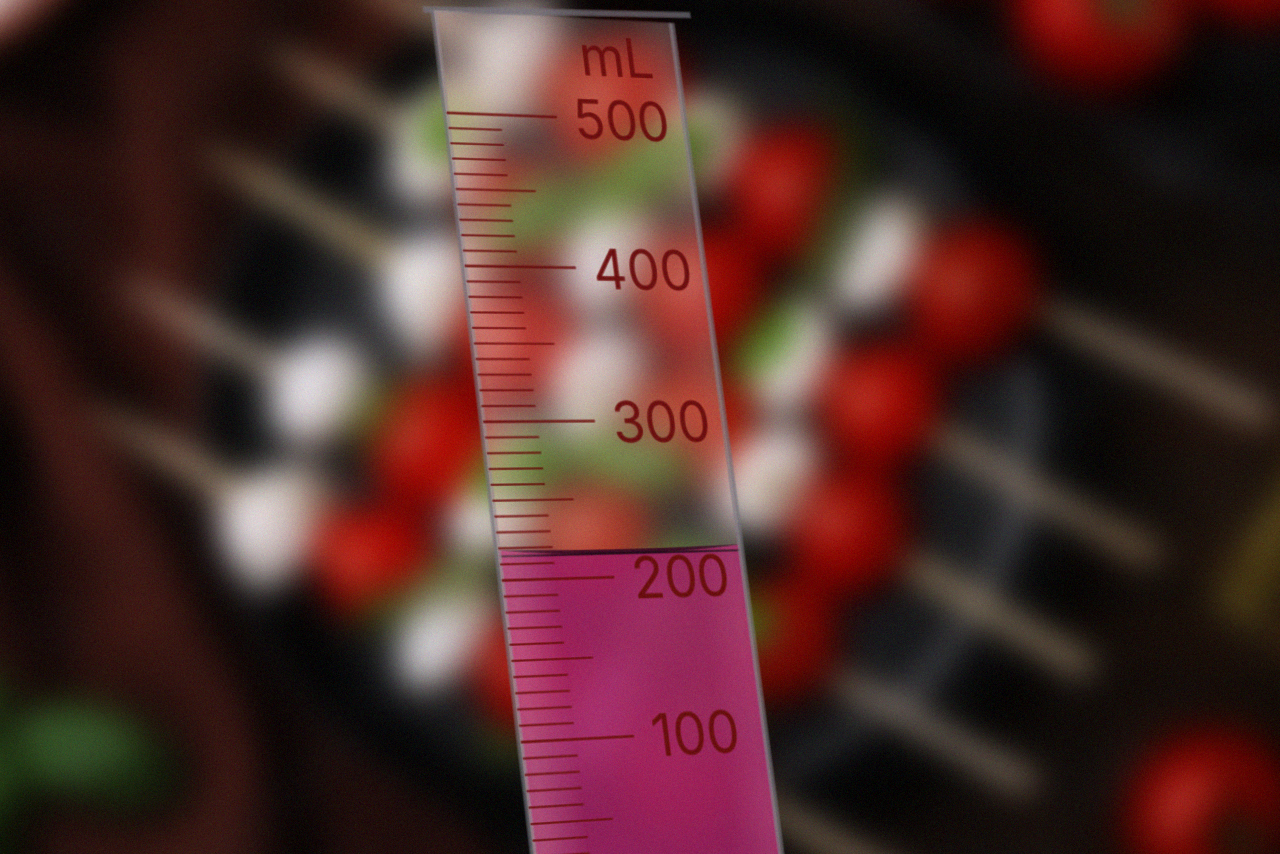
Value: 215mL
